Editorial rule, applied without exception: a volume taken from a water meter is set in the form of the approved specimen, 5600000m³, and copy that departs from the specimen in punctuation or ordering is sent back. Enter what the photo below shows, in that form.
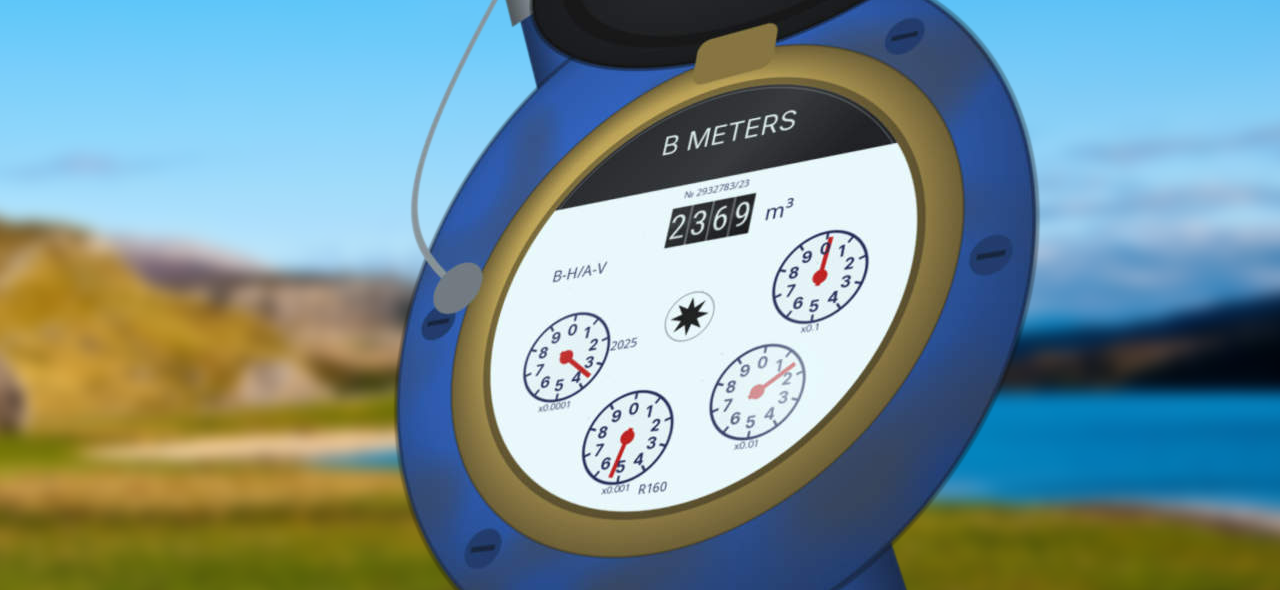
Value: 2369.0153m³
